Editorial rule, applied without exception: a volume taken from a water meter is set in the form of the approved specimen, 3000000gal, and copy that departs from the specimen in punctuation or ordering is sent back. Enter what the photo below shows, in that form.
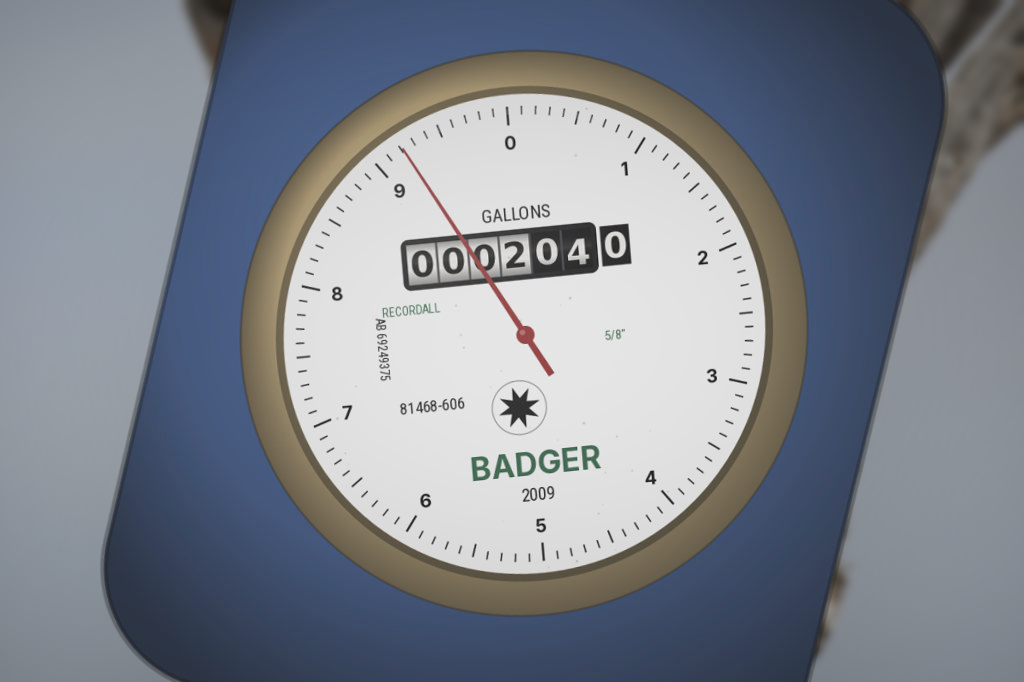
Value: 2039.2gal
